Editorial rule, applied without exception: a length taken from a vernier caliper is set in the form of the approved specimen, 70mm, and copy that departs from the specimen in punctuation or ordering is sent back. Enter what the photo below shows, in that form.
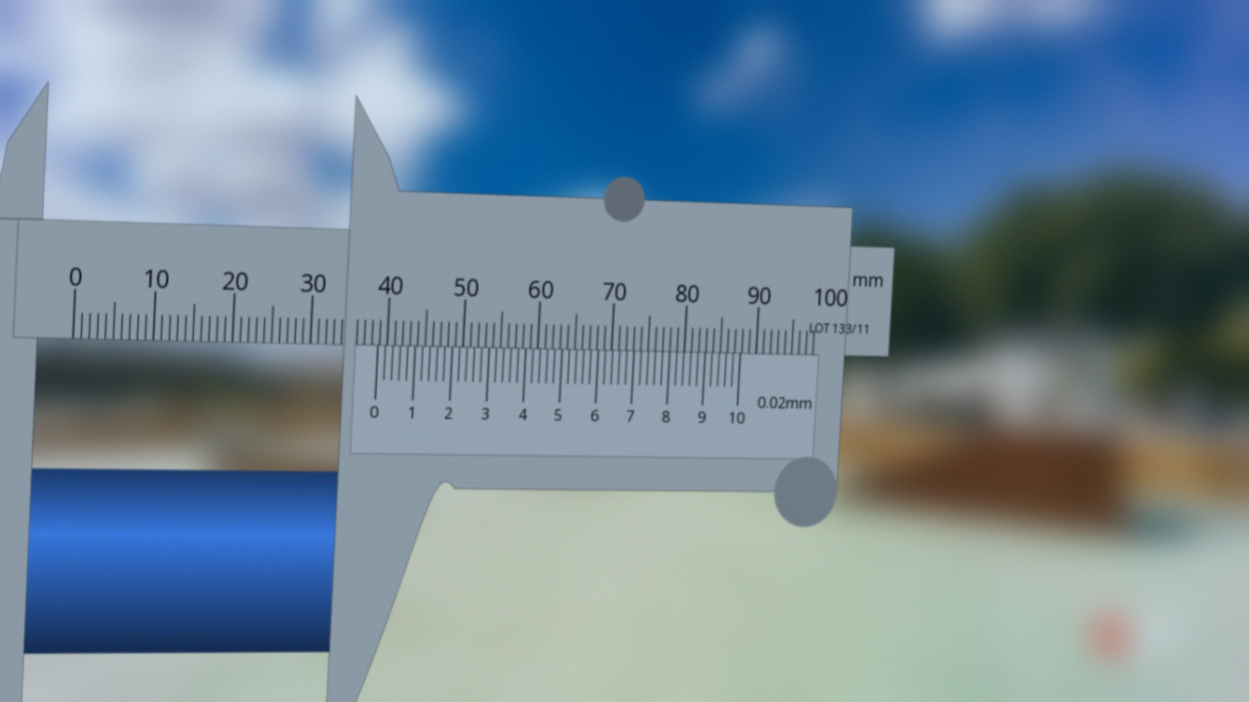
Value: 38.8mm
